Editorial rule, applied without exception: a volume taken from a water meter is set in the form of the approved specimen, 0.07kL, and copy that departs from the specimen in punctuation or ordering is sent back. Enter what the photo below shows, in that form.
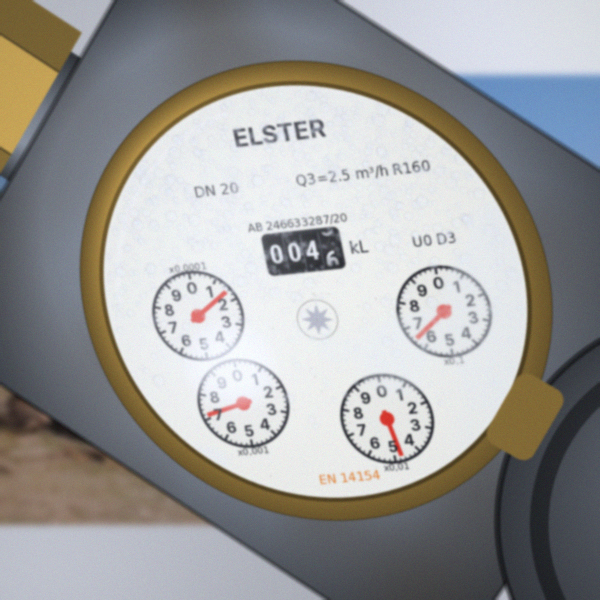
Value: 45.6471kL
